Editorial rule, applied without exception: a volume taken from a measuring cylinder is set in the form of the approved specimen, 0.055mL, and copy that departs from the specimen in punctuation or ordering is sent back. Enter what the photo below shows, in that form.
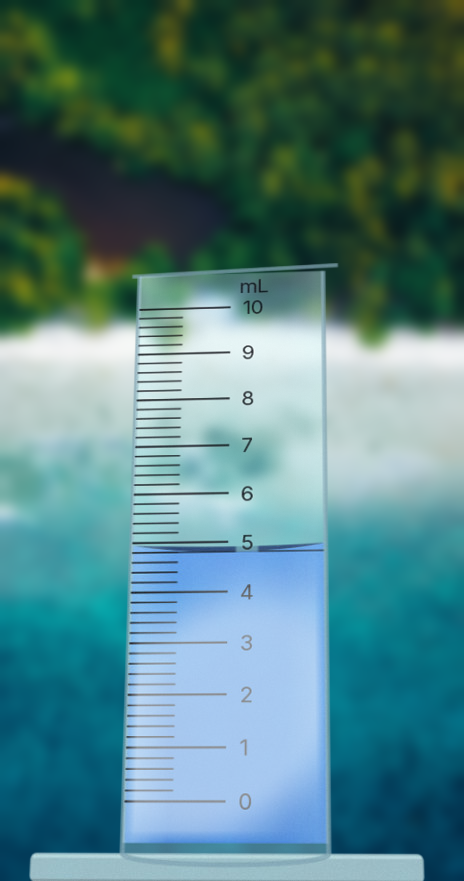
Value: 4.8mL
